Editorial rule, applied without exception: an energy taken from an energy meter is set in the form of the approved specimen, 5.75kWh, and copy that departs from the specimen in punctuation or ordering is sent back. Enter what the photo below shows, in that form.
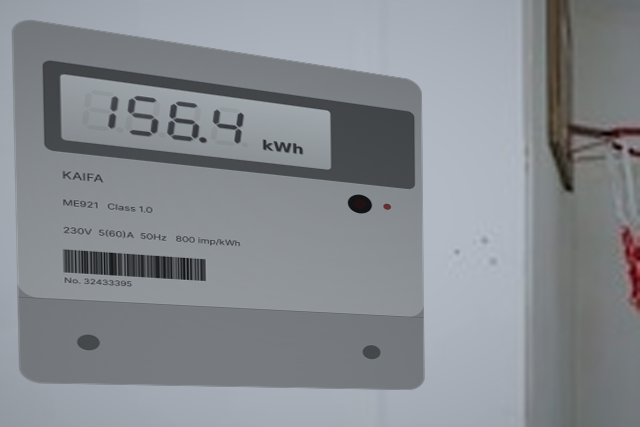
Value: 156.4kWh
